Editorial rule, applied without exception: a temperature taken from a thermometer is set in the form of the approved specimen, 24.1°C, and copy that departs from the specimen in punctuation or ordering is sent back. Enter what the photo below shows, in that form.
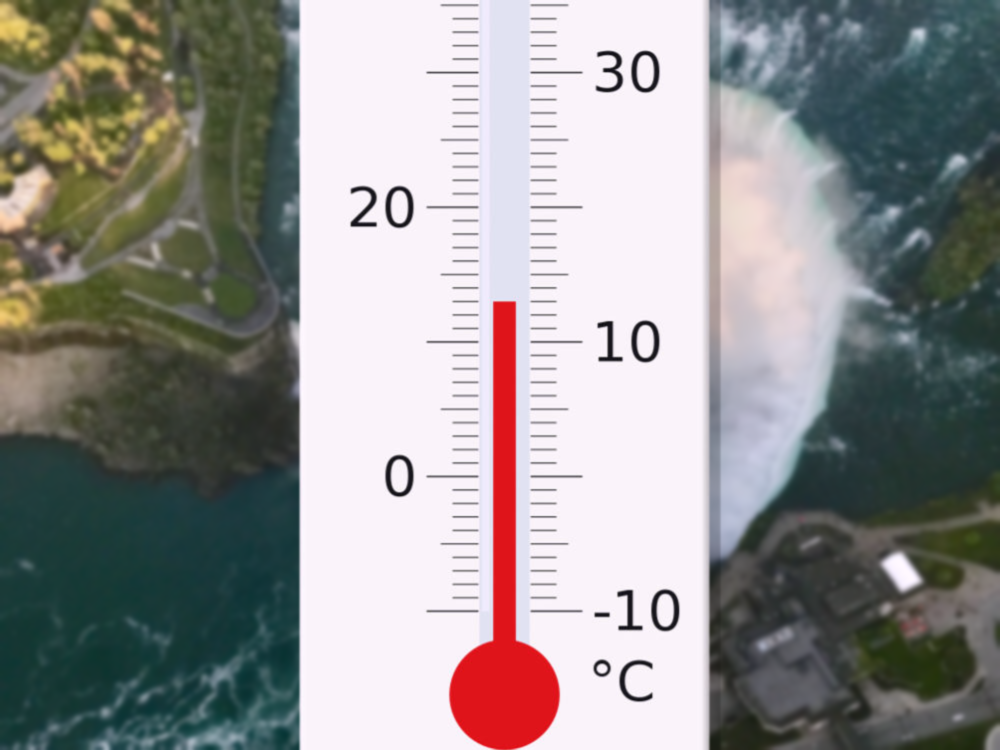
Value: 13°C
